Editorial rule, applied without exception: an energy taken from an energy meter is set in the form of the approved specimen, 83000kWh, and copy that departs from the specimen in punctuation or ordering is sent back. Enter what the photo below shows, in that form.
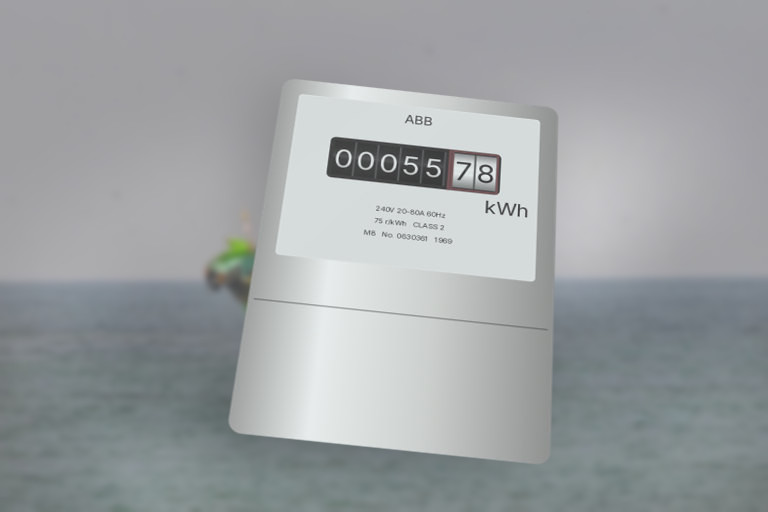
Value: 55.78kWh
